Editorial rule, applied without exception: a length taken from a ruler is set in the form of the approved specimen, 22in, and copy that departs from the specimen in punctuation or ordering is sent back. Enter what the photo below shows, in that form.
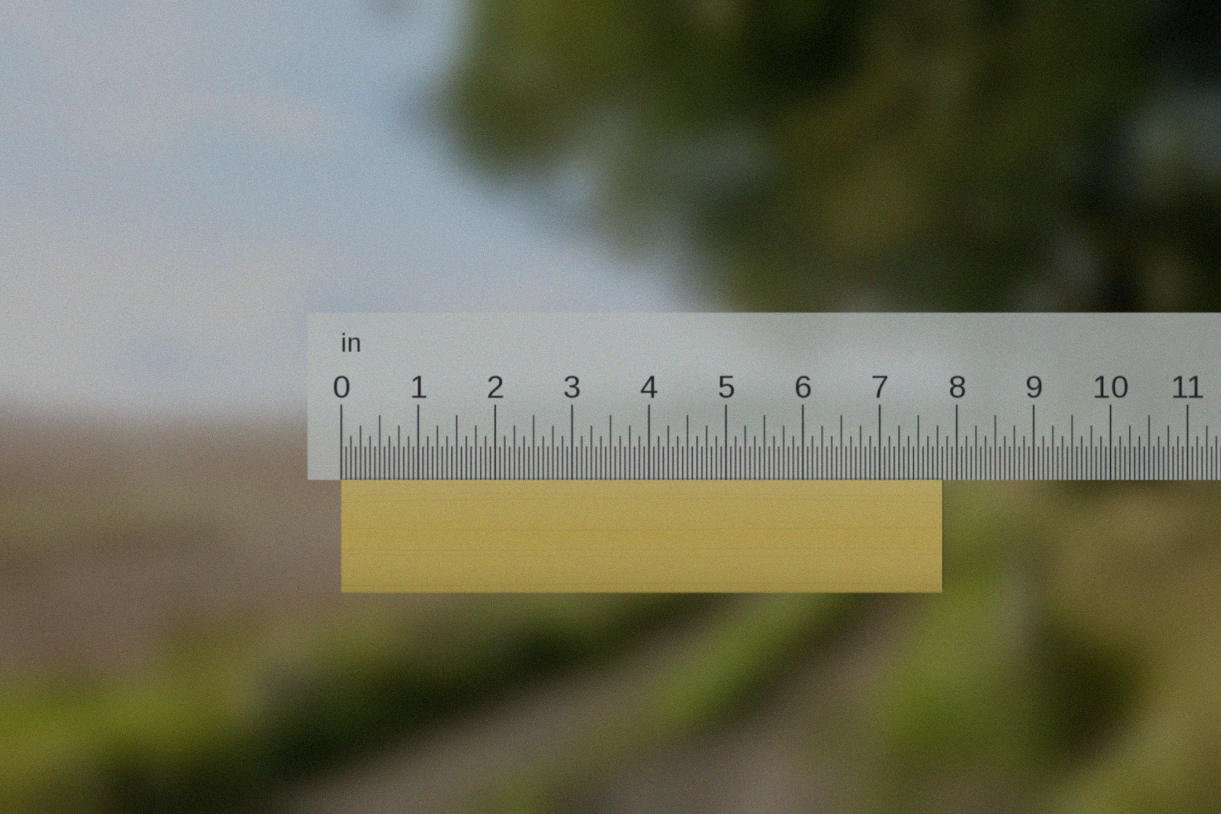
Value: 7.8125in
